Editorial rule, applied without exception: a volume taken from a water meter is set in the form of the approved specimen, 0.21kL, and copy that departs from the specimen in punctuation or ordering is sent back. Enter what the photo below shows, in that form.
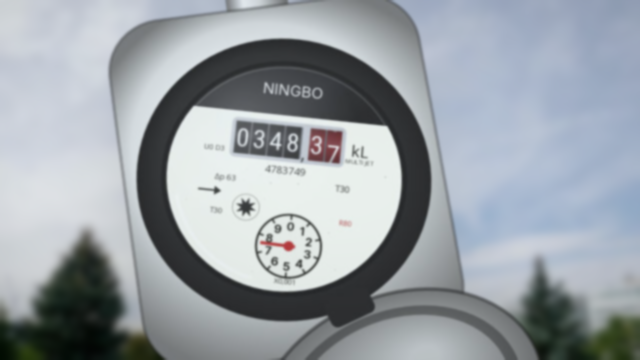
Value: 348.367kL
